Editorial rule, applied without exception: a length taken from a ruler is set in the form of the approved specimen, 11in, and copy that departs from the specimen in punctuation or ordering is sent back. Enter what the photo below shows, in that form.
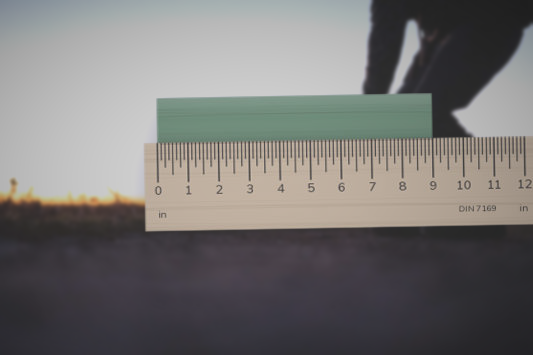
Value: 9in
